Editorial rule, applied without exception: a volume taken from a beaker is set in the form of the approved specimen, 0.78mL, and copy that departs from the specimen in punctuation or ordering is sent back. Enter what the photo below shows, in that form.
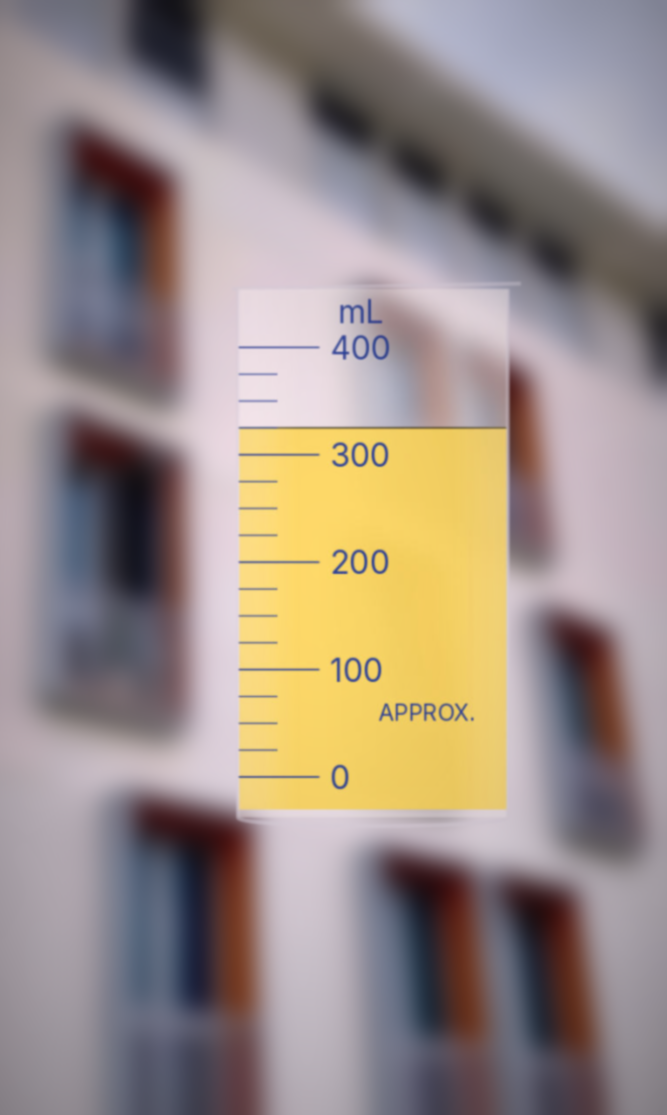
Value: 325mL
